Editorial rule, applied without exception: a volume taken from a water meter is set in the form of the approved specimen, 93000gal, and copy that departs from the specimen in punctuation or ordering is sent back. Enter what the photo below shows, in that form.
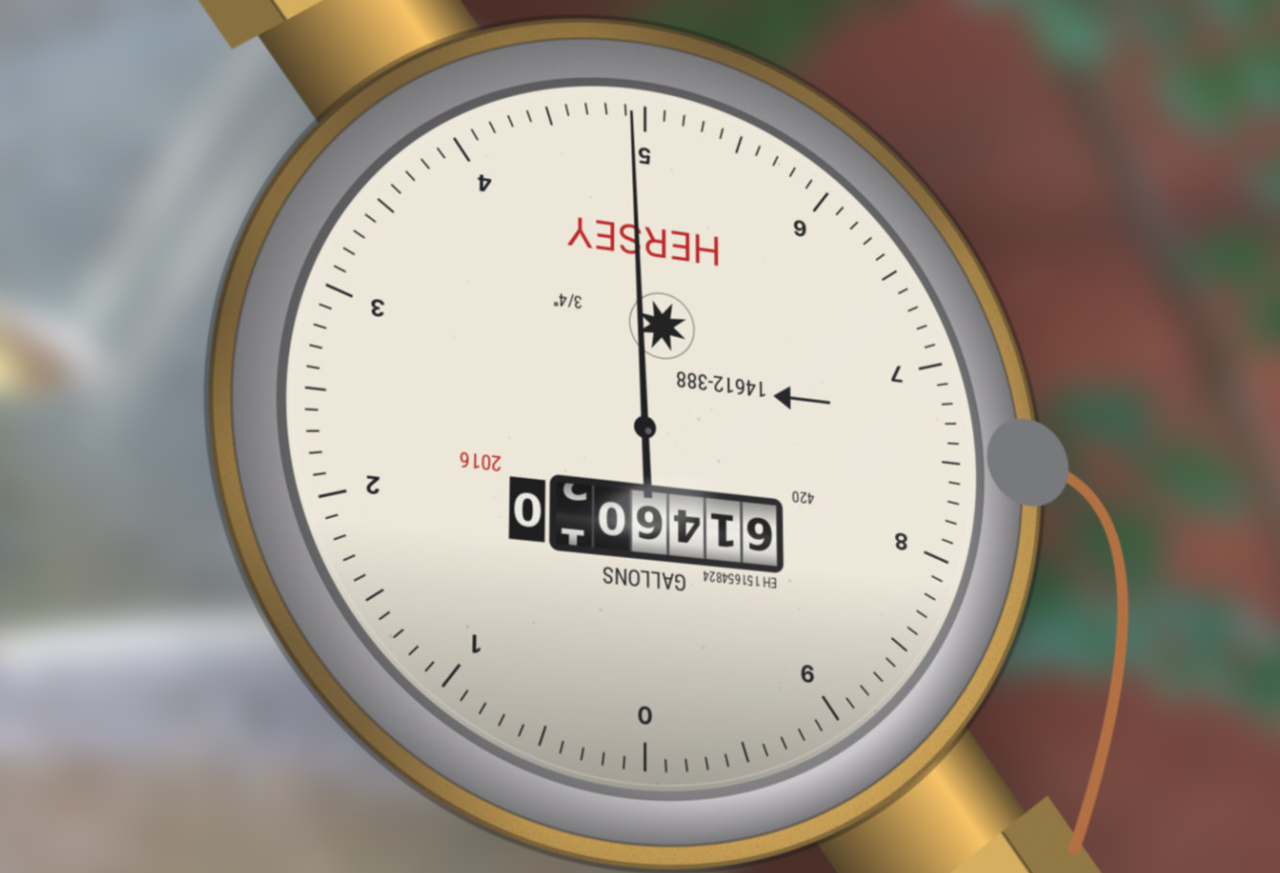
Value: 6146014.9gal
